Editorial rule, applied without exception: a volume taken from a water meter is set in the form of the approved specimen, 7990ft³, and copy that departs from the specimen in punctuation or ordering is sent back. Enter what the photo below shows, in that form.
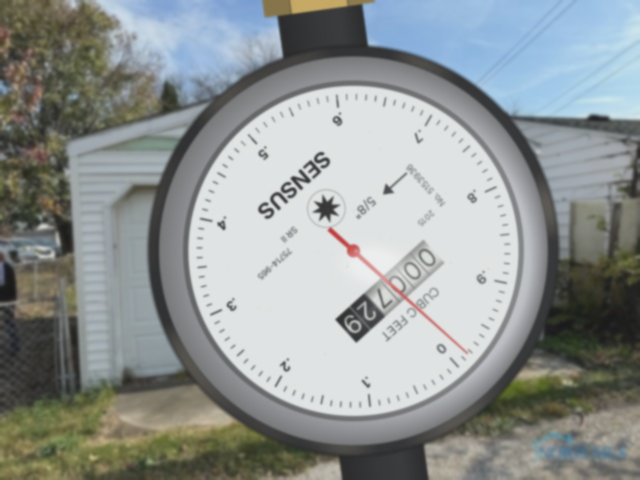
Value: 728.98ft³
